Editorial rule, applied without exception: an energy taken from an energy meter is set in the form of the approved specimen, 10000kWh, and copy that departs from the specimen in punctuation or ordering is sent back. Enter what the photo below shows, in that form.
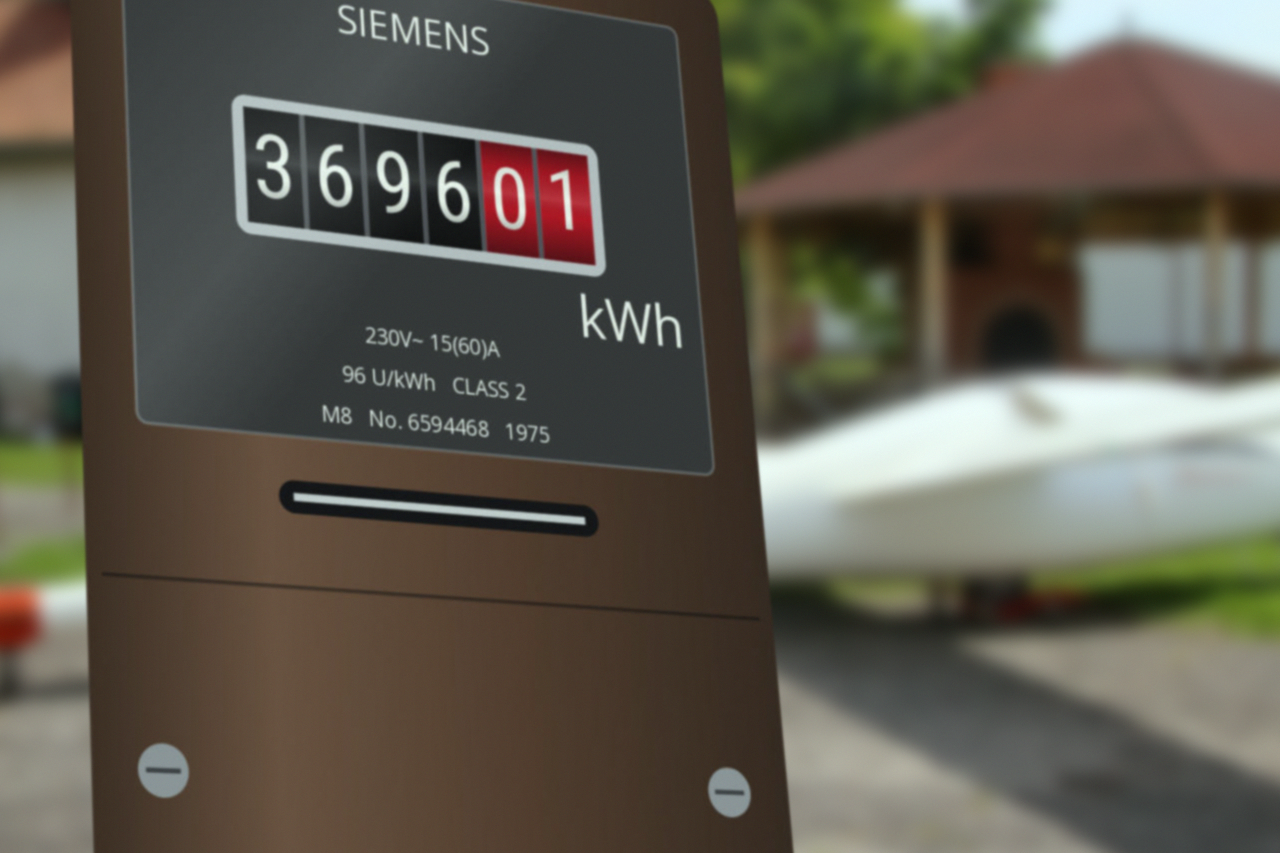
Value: 3696.01kWh
